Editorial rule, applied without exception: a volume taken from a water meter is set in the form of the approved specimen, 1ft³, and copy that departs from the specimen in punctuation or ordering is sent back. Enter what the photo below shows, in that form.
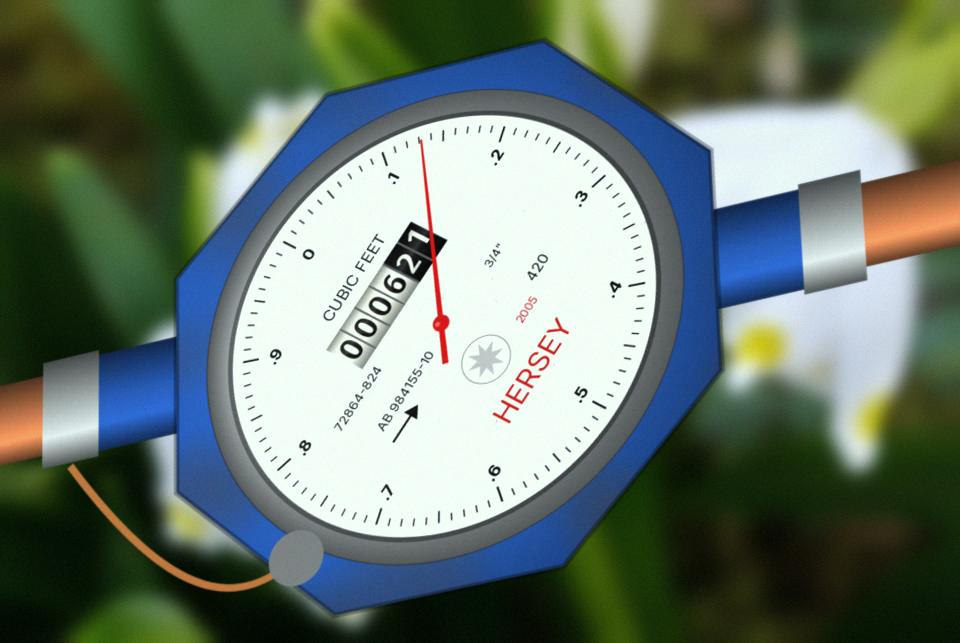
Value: 621.13ft³
